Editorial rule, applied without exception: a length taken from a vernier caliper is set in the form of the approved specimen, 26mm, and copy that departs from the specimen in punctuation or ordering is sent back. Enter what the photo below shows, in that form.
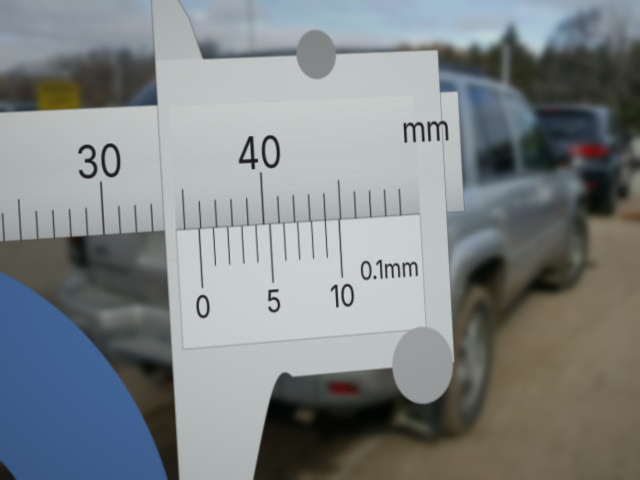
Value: 35.9mm
